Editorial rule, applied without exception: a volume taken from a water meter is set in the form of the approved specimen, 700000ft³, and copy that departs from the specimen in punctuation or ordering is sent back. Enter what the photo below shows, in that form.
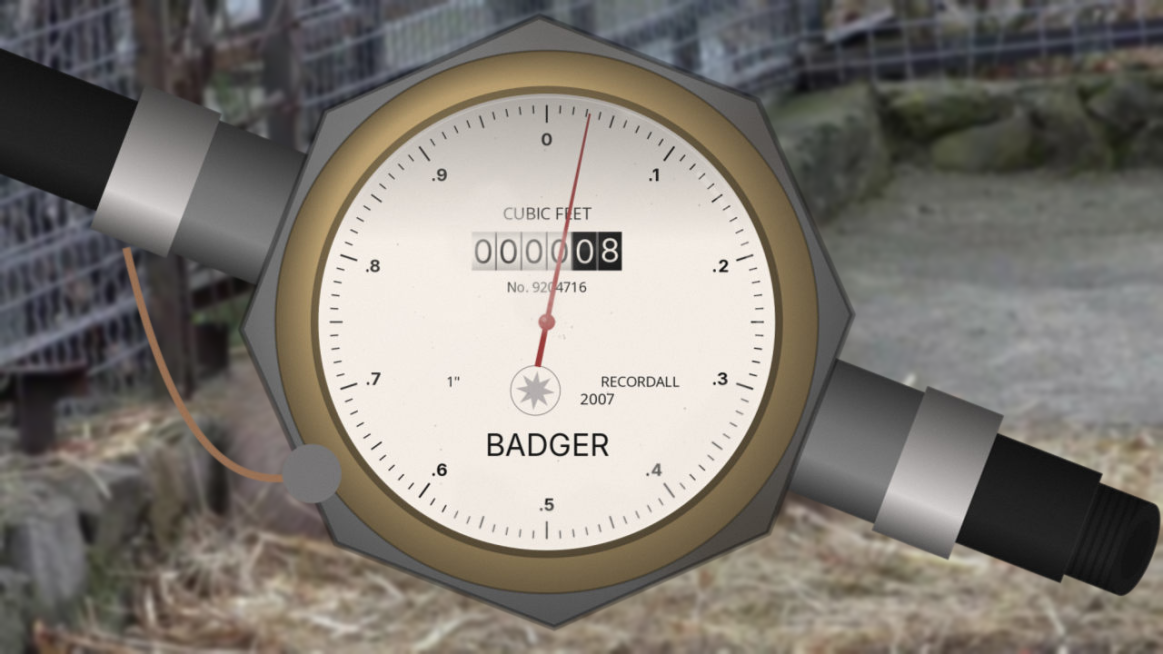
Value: 8.03ft³
